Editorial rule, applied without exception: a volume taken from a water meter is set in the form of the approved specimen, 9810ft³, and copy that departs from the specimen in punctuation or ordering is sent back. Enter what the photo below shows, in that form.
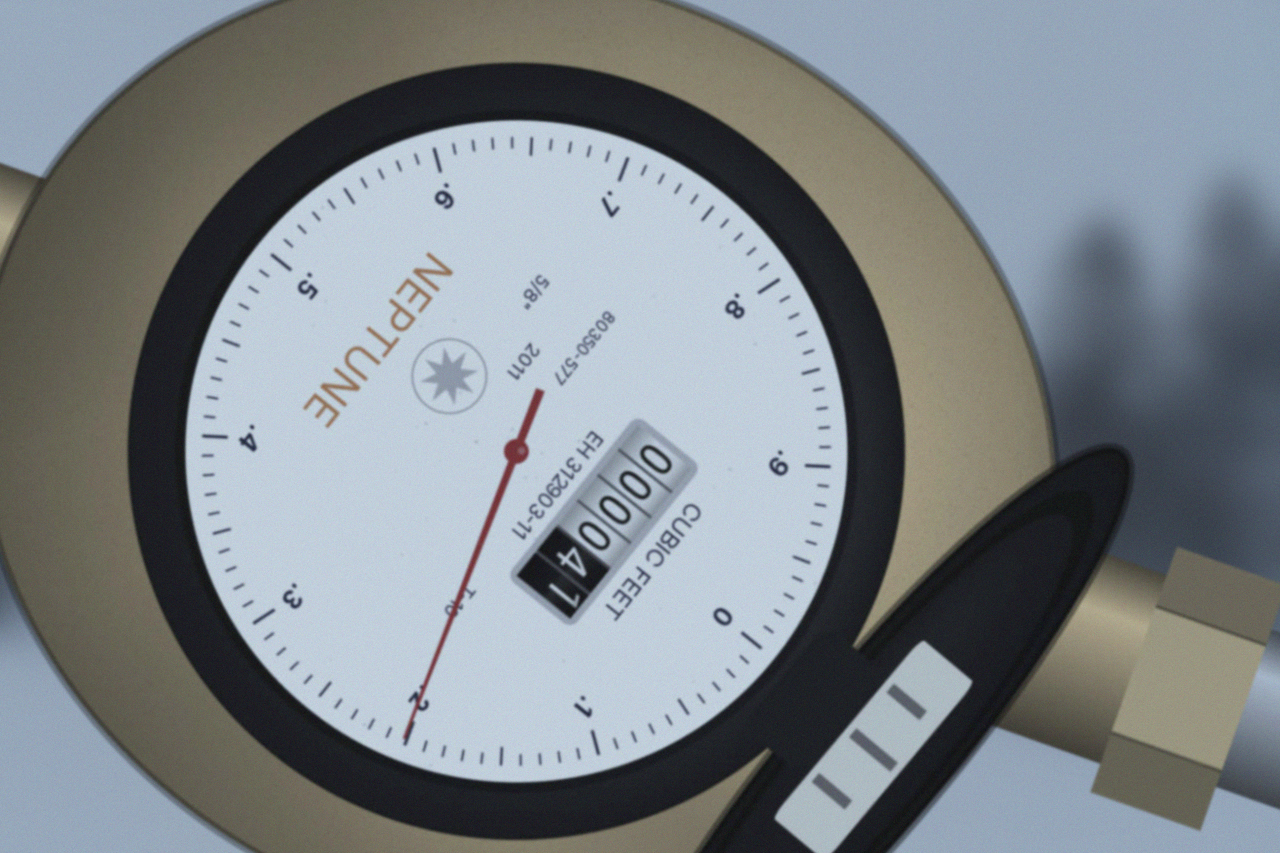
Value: 41.20ft³
